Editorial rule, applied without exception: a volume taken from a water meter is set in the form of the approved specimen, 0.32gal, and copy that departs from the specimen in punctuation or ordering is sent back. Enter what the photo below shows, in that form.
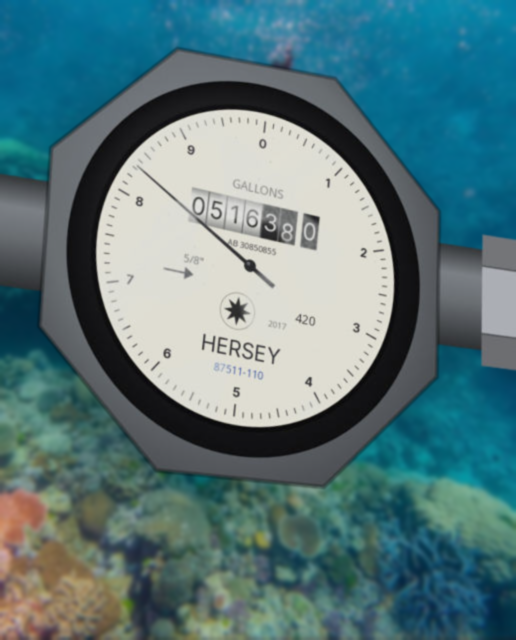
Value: 516378.3gal
